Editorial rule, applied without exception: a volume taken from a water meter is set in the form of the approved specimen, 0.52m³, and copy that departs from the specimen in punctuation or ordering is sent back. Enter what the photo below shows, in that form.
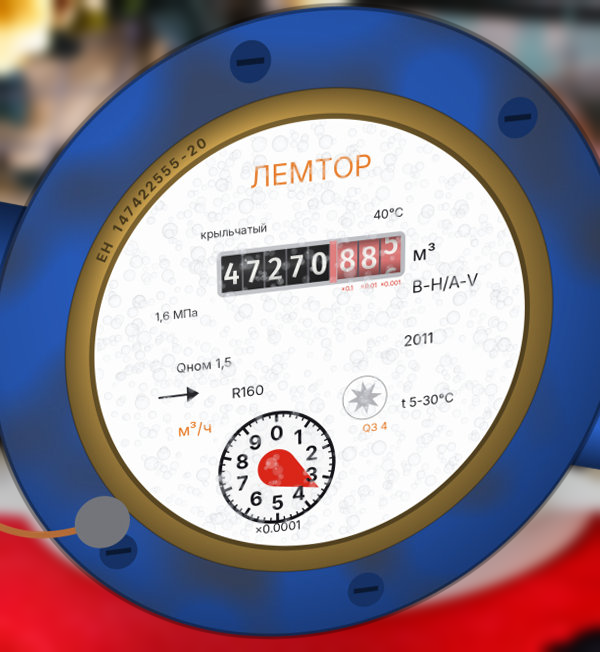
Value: 47270.8853m³
